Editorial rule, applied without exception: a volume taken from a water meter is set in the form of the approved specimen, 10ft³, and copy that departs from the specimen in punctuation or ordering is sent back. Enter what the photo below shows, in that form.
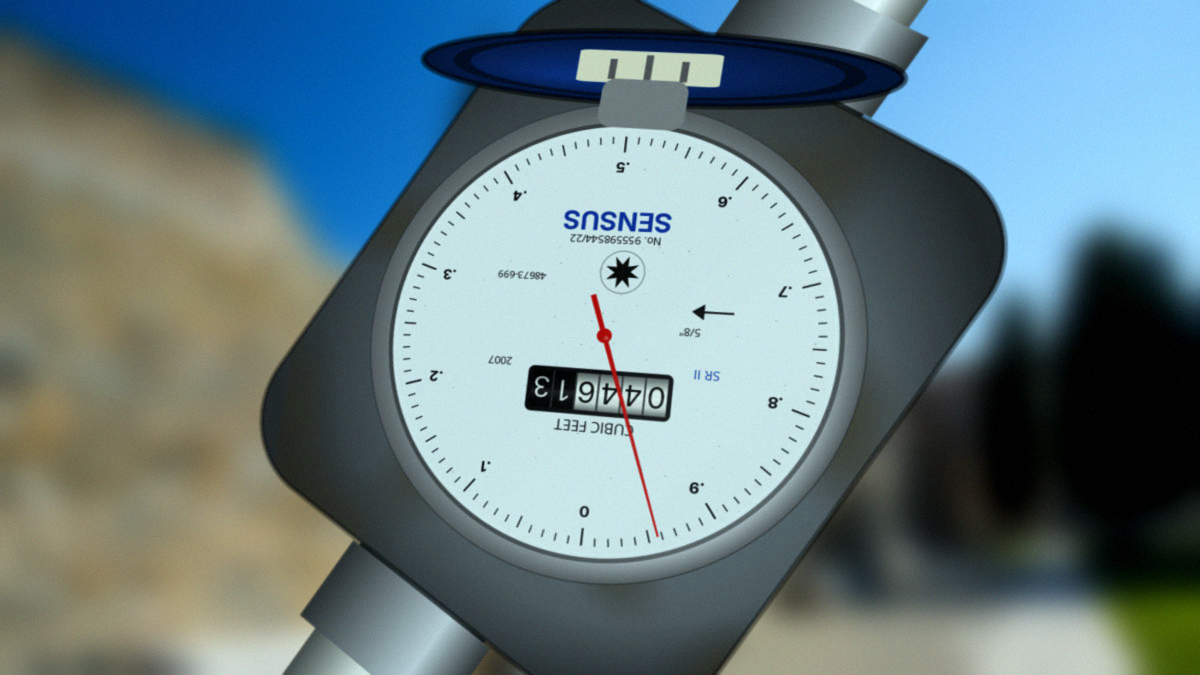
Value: 44612.94ft³
